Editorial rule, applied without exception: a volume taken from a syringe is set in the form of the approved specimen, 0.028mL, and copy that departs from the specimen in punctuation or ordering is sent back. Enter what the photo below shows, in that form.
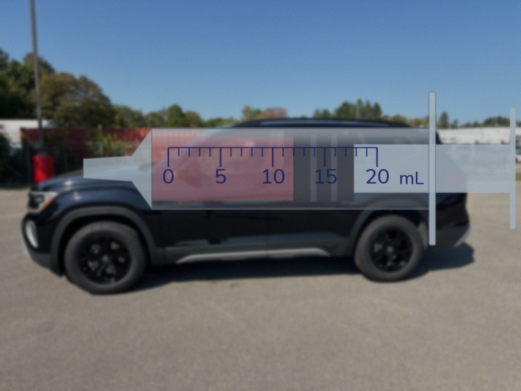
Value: 12mL
